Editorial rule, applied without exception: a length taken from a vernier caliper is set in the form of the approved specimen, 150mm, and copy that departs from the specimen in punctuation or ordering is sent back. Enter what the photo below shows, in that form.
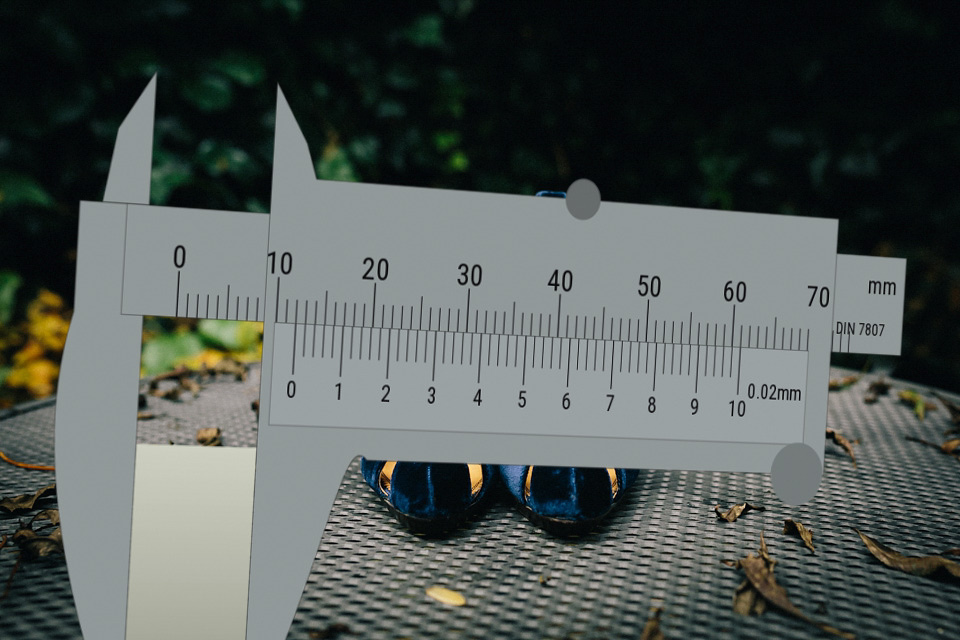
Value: 12.0mm
